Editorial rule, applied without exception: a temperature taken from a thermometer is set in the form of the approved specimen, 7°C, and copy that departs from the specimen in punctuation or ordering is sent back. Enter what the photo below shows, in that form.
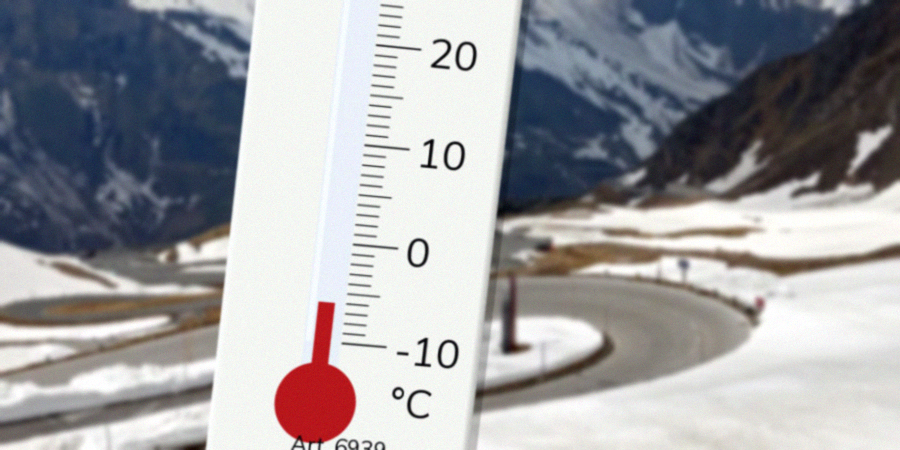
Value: -6°C
